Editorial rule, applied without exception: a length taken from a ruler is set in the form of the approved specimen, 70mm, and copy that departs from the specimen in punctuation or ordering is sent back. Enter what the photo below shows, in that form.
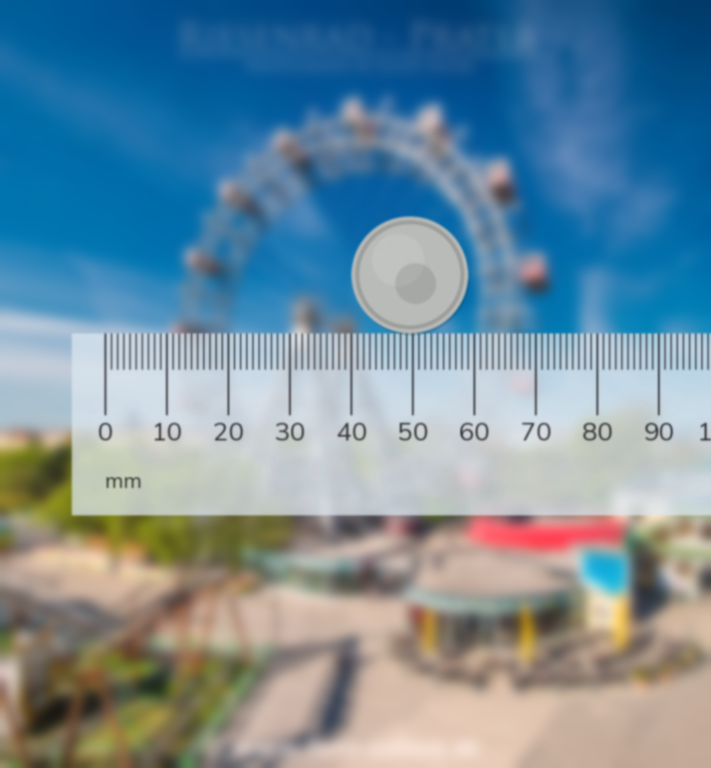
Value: 19mm
